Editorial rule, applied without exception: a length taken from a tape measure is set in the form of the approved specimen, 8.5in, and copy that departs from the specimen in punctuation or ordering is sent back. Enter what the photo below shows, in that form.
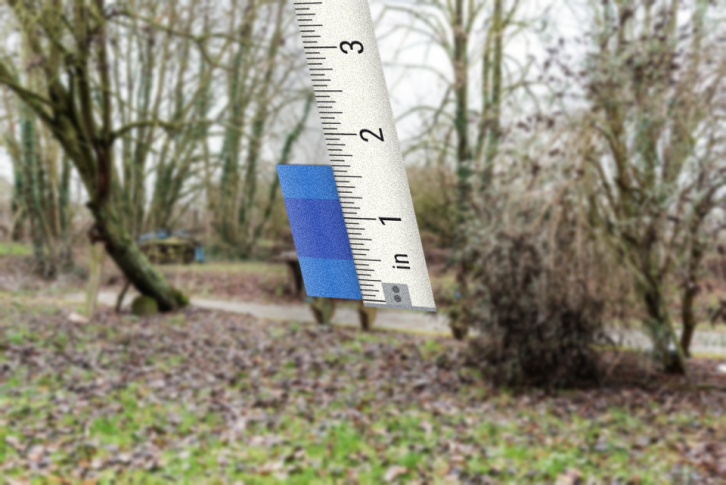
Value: 1.625in
